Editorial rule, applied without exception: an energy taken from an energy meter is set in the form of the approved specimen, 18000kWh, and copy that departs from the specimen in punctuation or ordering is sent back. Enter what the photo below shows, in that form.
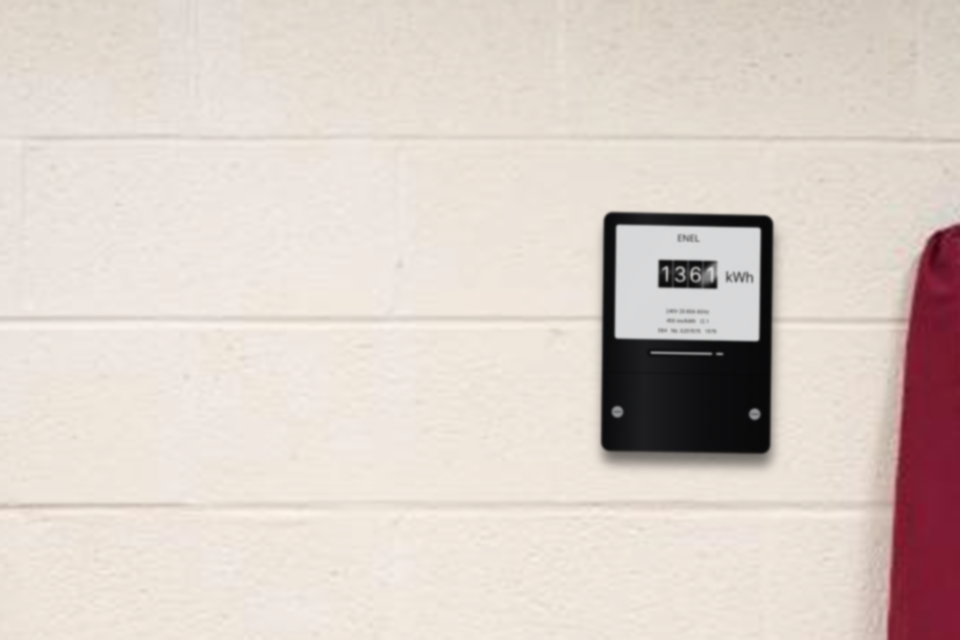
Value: 1361kWh
